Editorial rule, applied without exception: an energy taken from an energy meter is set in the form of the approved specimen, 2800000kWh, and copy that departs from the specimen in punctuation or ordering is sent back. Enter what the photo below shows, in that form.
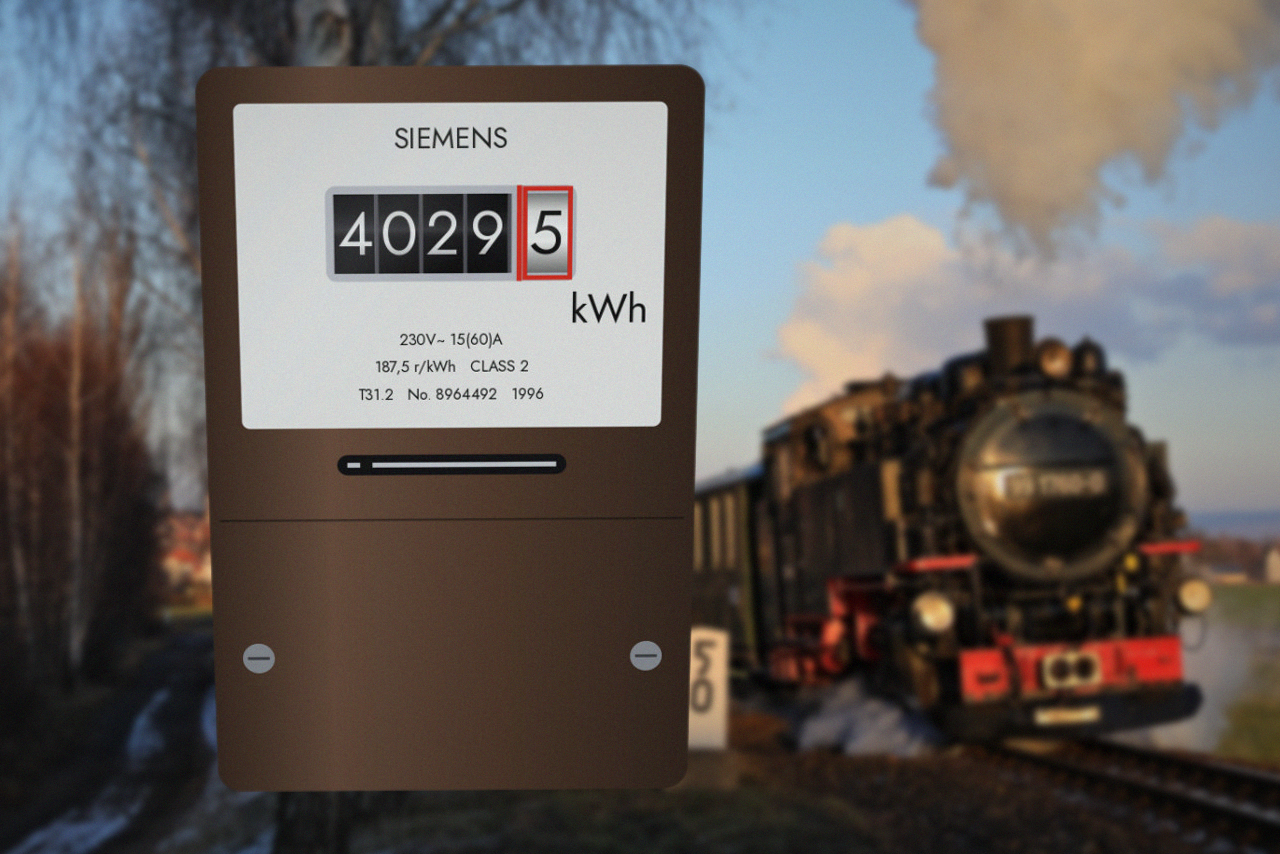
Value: 4029.5kWh
